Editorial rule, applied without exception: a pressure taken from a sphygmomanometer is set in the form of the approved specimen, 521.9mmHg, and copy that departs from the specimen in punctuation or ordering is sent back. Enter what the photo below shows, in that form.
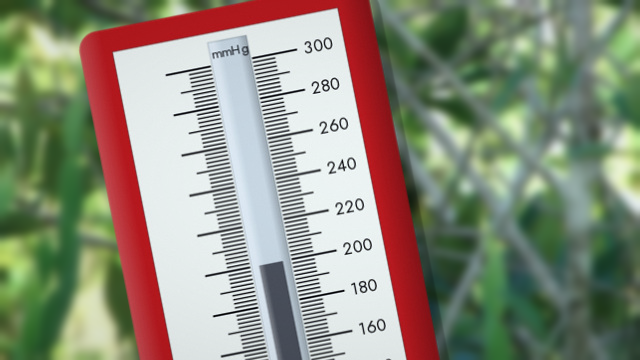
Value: 200mmHg
